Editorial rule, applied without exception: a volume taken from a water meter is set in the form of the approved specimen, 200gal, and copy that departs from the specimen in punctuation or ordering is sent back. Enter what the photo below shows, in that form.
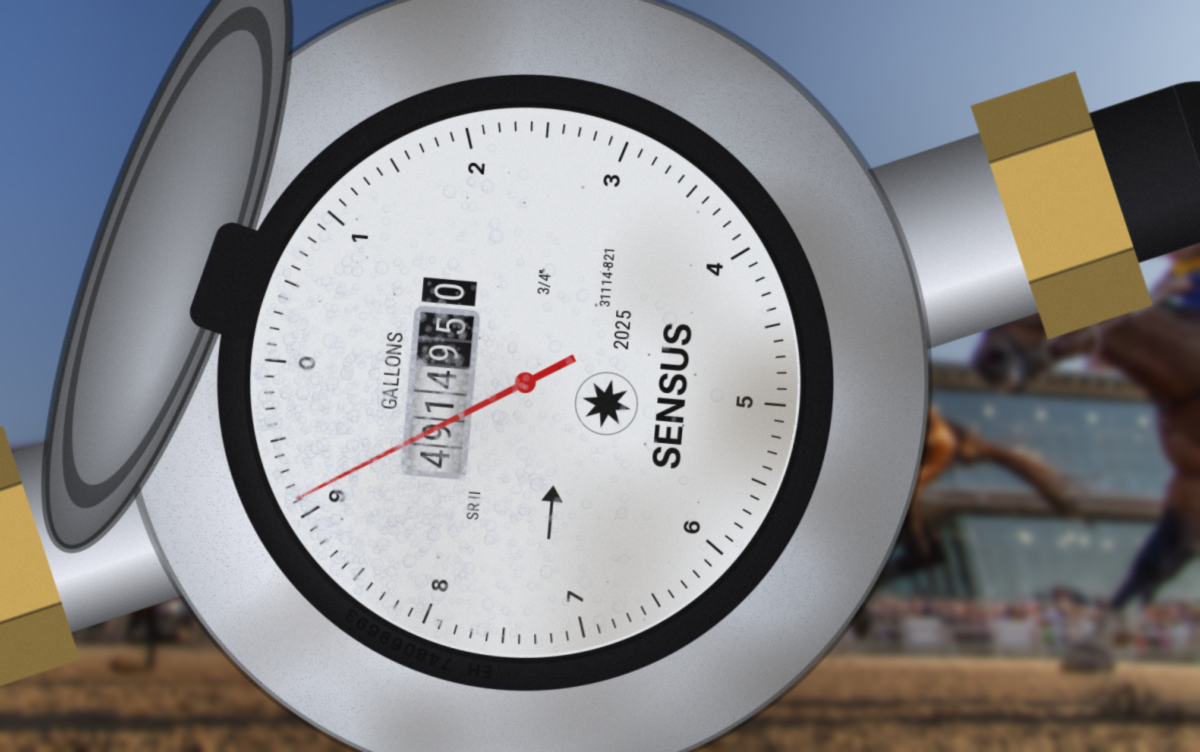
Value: 4914949.1gal
